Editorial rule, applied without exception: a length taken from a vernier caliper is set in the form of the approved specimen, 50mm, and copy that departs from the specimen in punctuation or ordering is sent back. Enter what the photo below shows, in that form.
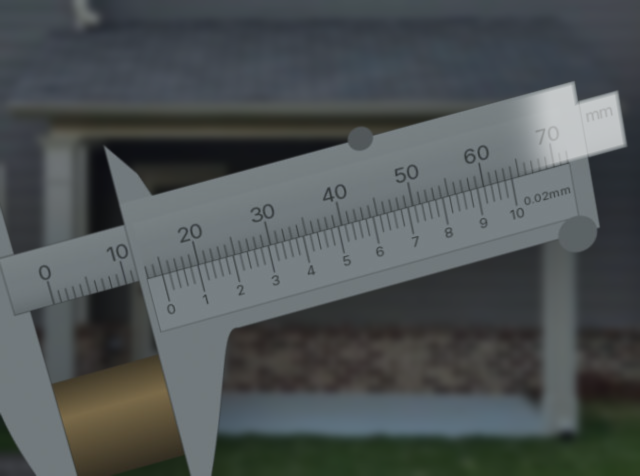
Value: 15.0mm
